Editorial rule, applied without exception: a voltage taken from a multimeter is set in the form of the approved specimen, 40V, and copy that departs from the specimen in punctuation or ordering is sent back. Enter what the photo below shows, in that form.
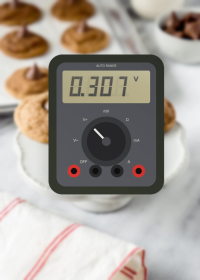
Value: 0.307V
